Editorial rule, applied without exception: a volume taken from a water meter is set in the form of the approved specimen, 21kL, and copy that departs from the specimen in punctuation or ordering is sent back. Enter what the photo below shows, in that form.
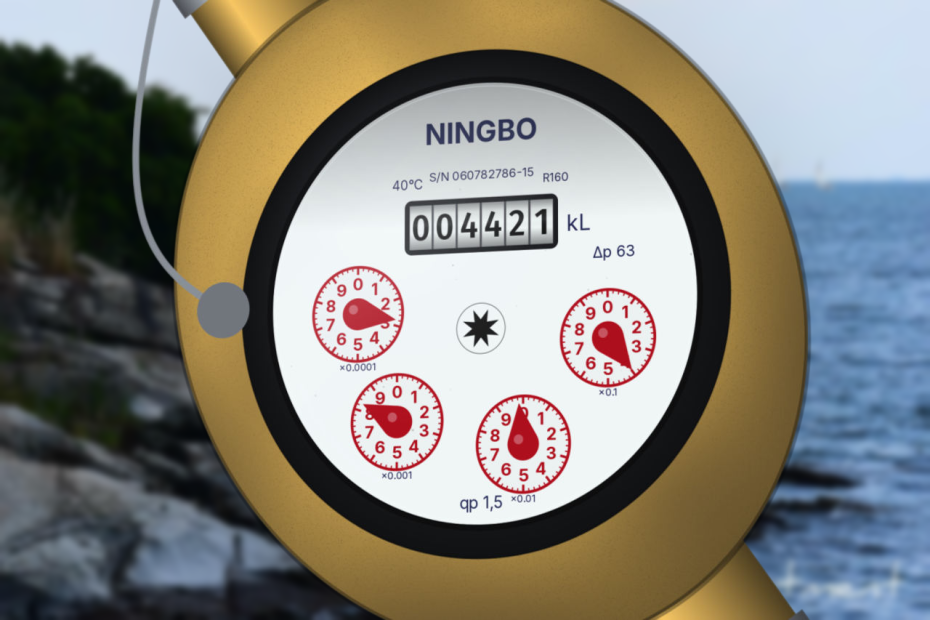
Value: 4421.3982kL
